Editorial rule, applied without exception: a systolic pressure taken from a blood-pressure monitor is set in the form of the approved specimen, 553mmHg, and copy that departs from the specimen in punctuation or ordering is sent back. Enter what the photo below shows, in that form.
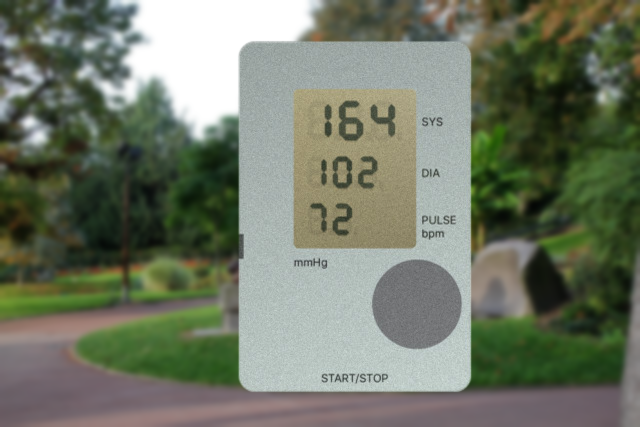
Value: 164mmHg
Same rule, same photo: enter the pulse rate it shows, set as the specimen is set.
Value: 72bpm
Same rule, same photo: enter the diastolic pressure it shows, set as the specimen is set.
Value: 102mmHg
